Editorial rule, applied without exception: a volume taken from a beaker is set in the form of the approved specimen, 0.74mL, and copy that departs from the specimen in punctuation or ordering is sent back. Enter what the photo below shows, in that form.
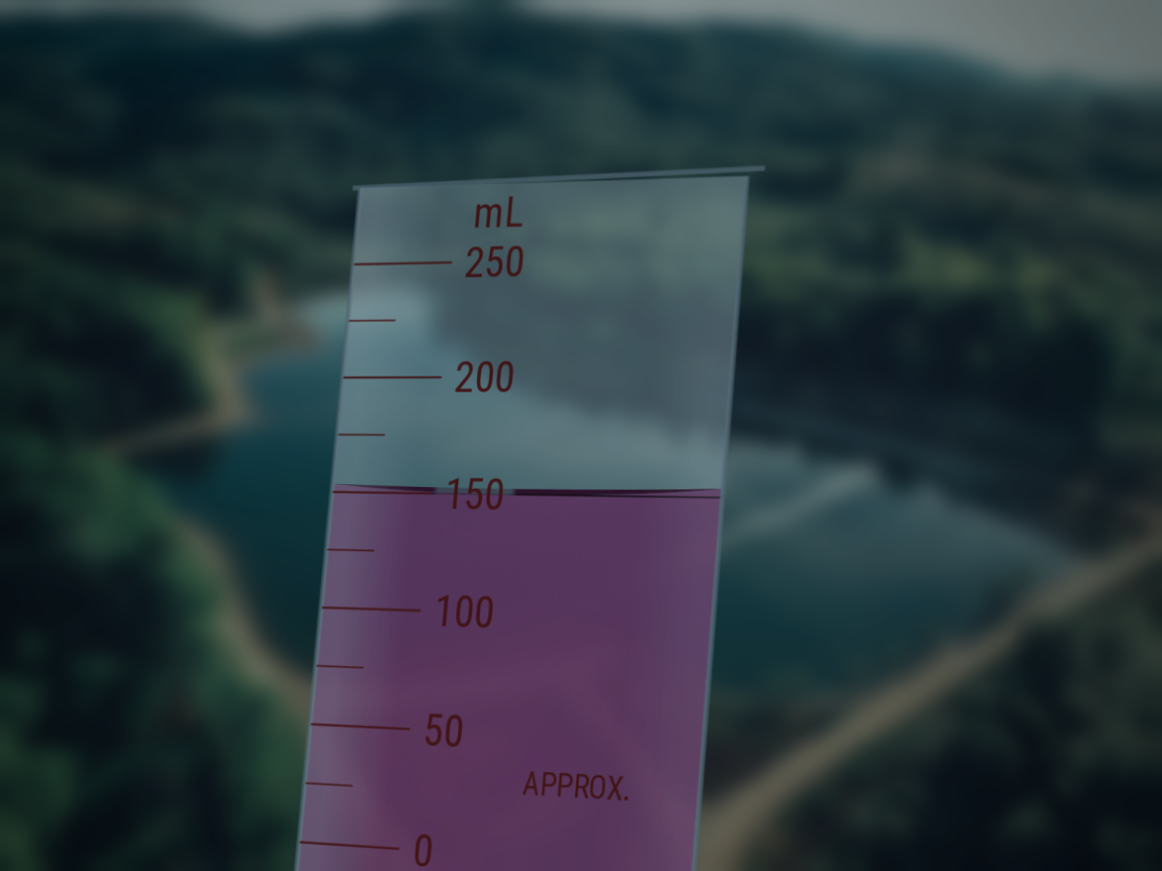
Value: 150mL
